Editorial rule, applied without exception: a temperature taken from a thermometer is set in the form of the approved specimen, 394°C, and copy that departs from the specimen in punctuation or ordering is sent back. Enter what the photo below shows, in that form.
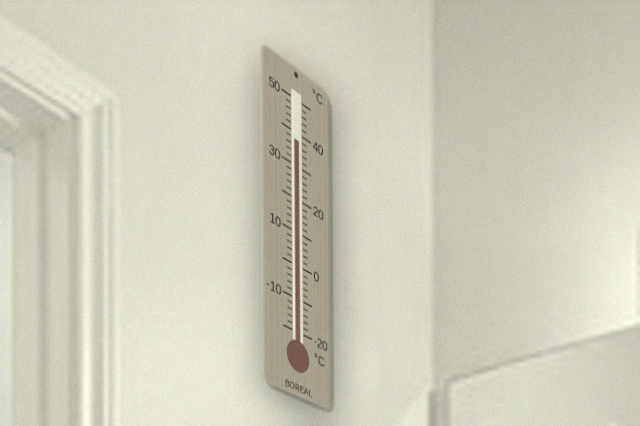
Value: 38°C
